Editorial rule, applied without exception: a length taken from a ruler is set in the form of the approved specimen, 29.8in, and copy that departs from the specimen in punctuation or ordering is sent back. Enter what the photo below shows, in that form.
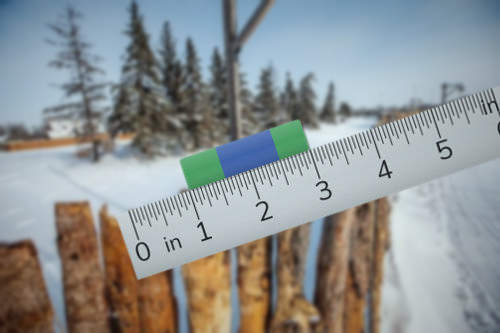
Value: 2in
